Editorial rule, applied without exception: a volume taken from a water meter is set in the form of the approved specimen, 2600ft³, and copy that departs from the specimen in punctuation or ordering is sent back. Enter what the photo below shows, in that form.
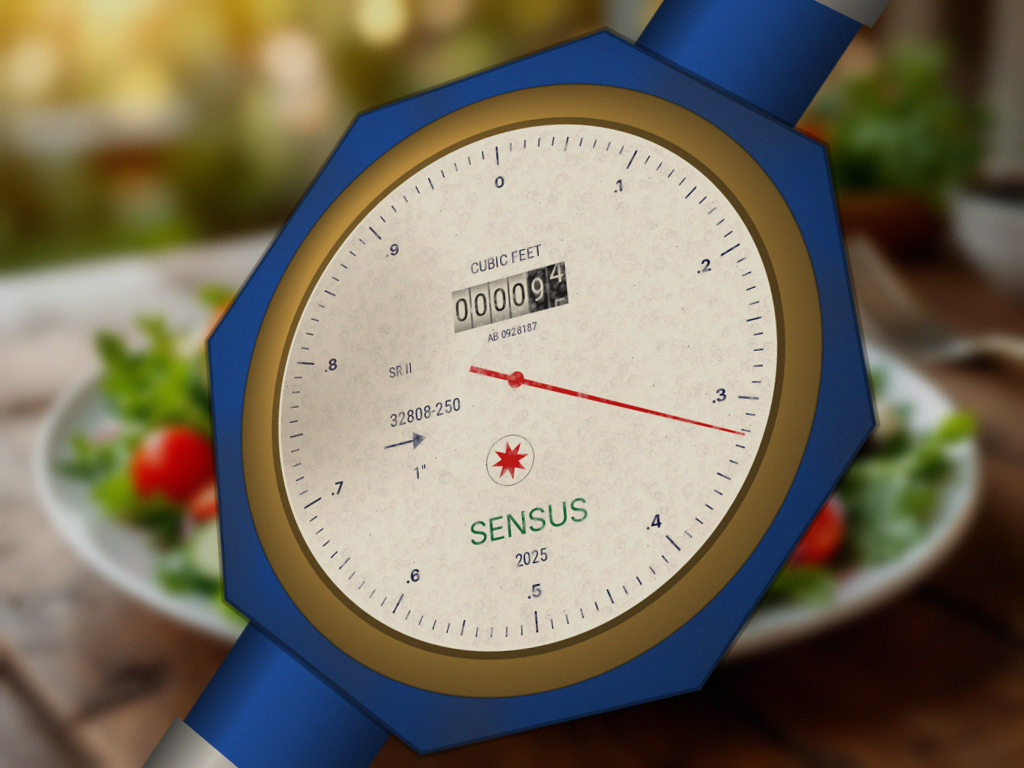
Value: 94.32ft³
